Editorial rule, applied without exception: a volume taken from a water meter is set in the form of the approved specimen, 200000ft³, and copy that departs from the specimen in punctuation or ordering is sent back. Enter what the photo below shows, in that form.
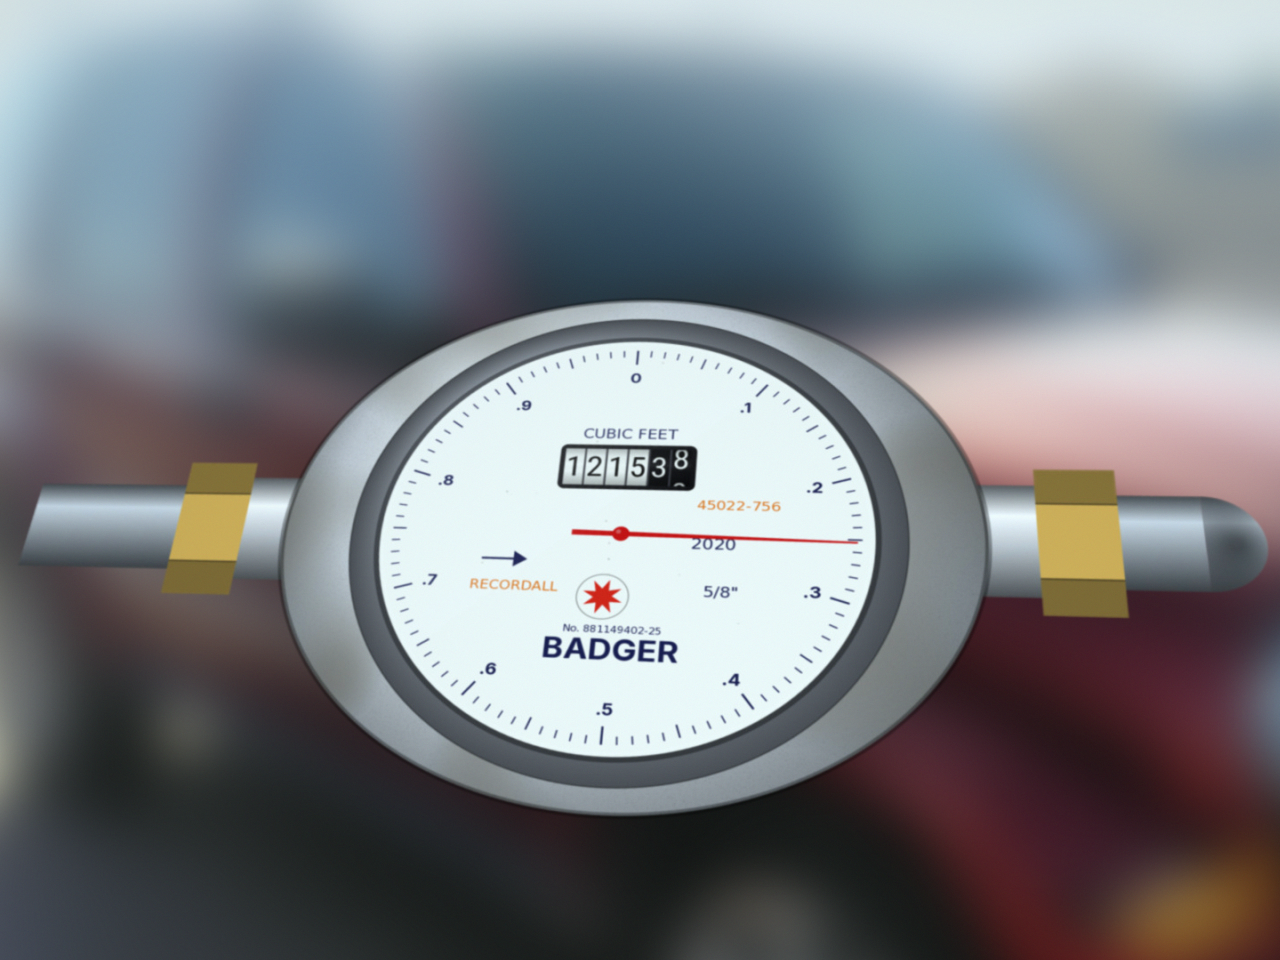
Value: 121538.25ft³
